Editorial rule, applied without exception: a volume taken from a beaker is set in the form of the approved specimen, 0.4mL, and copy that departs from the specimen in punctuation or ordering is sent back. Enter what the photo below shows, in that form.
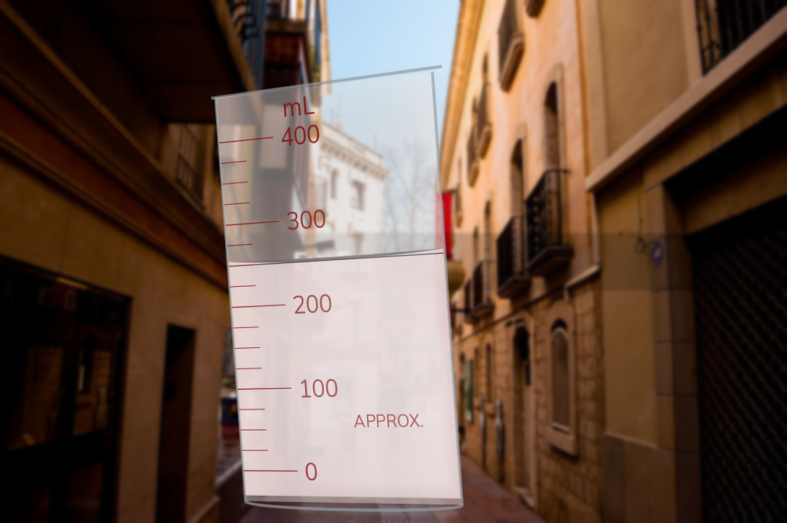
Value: 250mL
